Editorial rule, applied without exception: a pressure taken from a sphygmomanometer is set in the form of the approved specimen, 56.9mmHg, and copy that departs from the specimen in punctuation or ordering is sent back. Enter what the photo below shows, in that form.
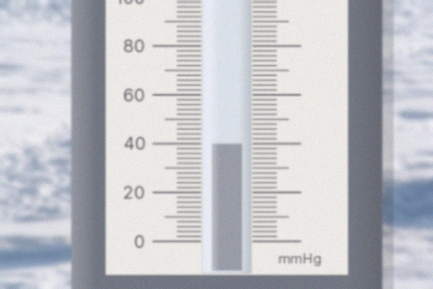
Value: 40mmHg
